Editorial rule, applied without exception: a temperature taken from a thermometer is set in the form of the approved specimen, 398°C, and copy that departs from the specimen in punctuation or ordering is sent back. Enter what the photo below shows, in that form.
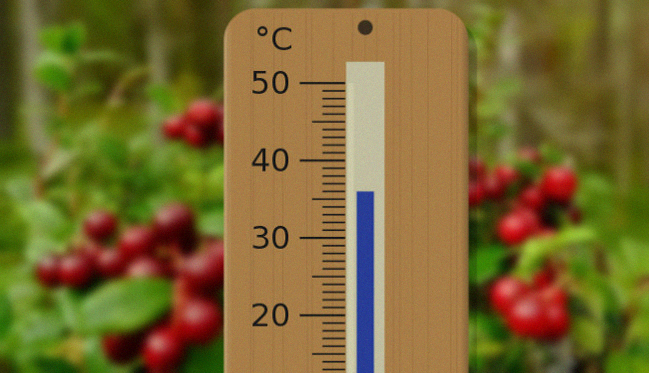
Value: 36°C
